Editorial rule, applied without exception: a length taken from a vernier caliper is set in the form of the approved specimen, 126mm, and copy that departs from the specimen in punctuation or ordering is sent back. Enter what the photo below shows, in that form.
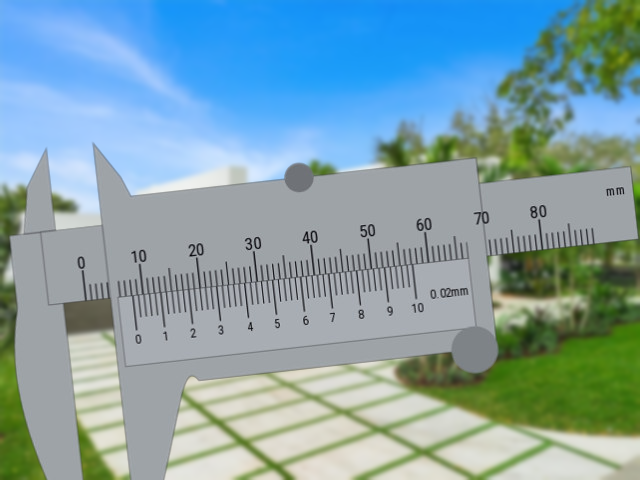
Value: 8.2mm
